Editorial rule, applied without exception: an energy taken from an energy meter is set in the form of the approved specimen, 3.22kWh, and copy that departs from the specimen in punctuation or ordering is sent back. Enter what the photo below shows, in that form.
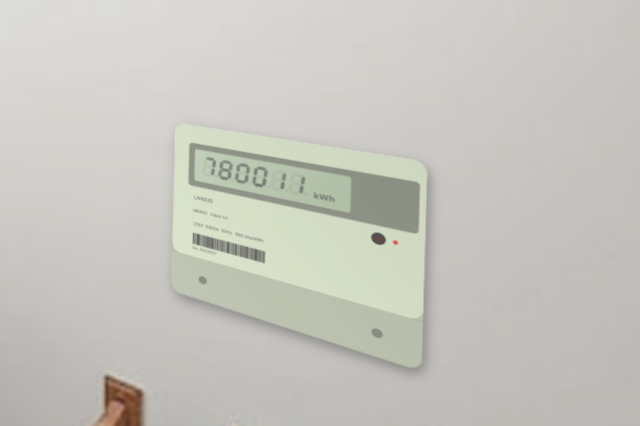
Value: 780011kWh
